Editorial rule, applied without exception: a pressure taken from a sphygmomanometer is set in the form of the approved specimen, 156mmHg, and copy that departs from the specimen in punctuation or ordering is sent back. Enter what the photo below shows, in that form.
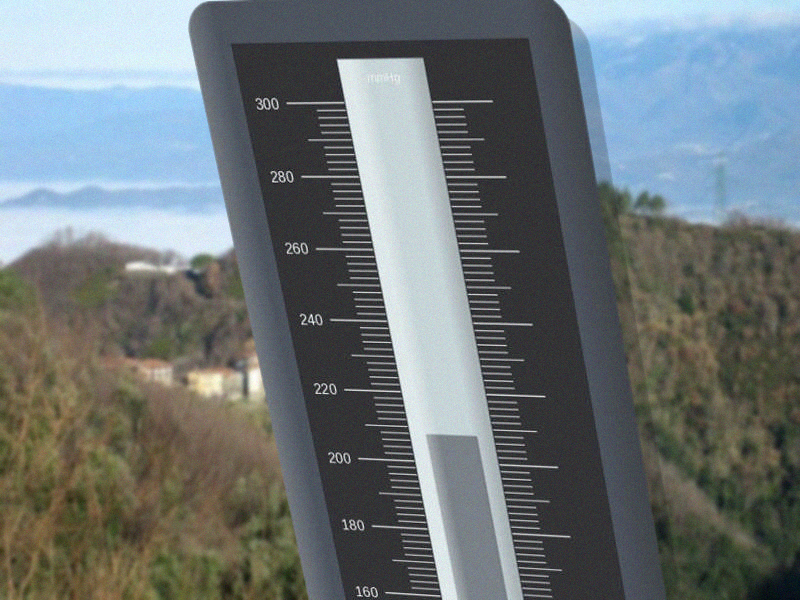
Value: 208mmHg
